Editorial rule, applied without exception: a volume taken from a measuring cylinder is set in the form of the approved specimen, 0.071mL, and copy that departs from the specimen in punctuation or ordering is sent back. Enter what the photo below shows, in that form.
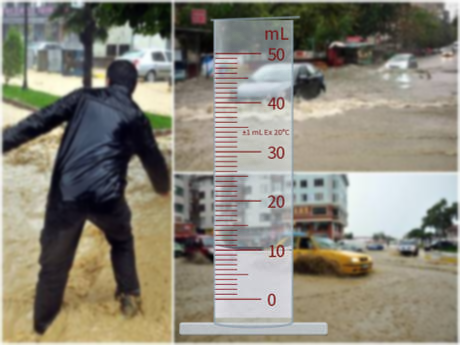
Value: 10mL
